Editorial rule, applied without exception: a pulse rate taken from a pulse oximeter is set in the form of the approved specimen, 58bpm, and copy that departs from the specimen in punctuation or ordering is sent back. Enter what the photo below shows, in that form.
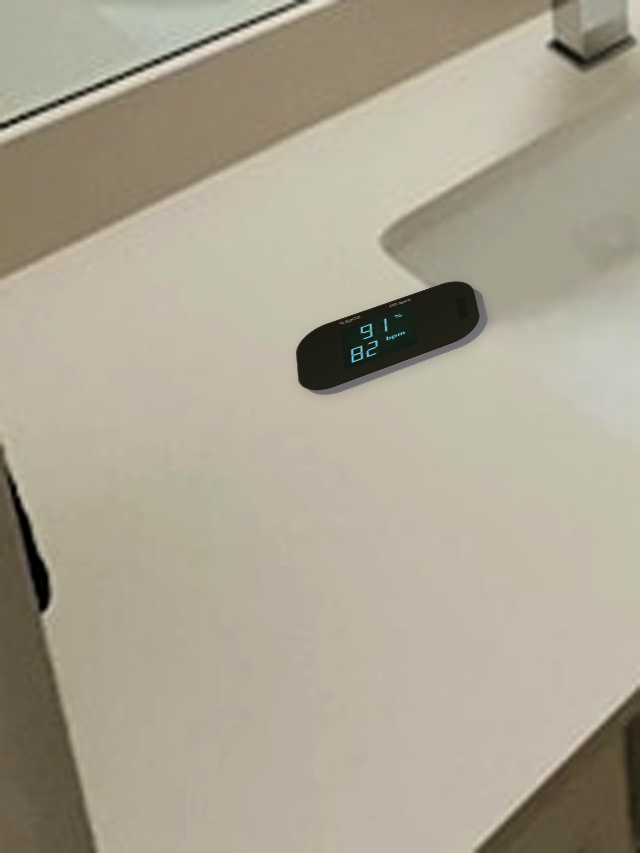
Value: 82bpm
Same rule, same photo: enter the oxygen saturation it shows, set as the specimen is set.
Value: 91%
